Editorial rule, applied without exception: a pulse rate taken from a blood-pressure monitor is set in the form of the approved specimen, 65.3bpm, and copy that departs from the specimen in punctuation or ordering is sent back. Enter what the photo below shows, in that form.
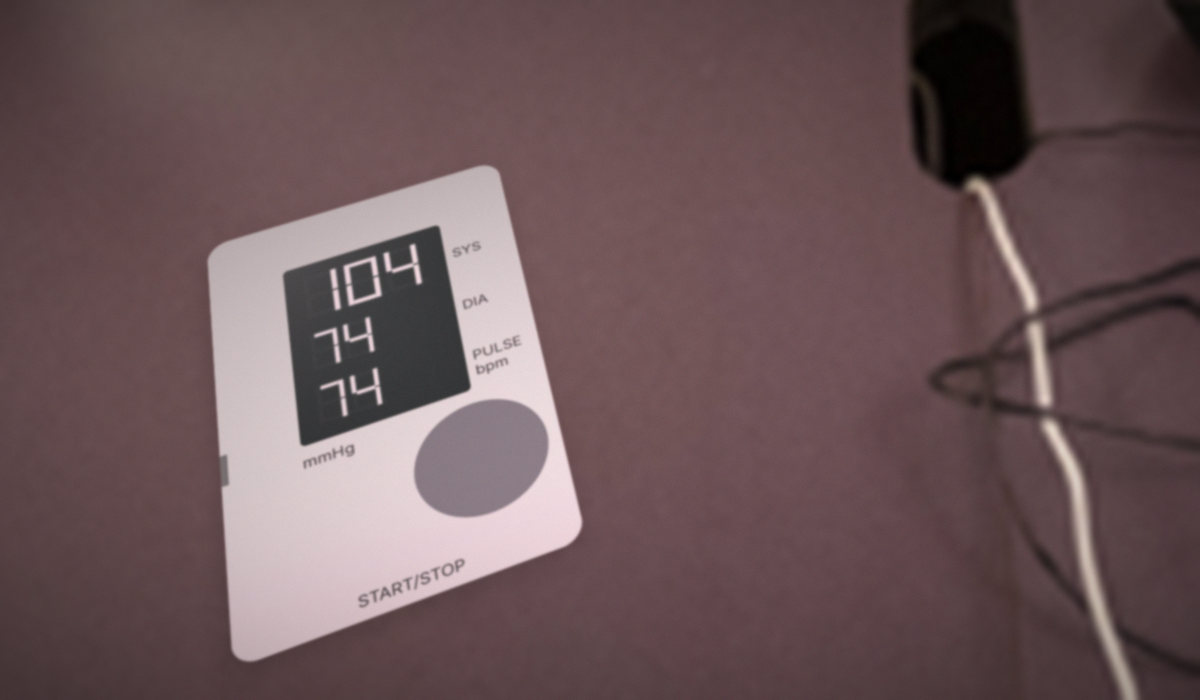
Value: 74bpm
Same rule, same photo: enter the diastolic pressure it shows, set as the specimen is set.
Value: 74mmHg
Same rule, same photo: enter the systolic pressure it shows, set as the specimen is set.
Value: 104mmHg
